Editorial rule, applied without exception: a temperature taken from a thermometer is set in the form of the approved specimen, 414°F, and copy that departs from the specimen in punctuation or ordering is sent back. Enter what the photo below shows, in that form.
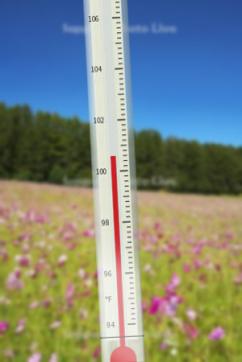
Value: 100.6°F
